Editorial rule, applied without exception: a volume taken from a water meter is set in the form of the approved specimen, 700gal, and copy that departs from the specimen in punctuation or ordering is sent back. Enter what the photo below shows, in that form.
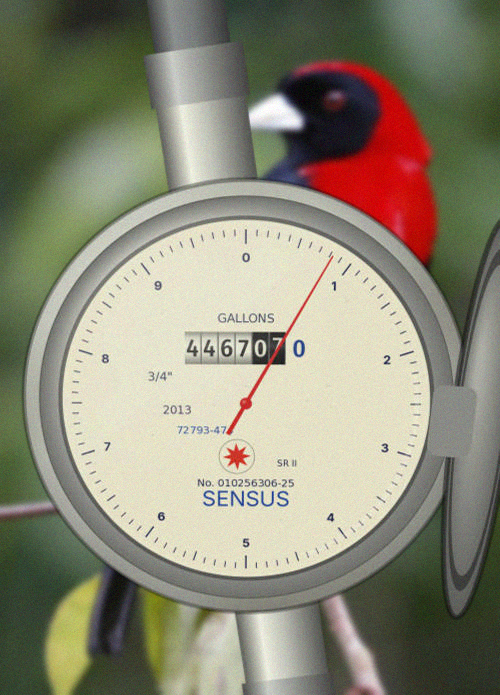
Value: 4467070.8gal
